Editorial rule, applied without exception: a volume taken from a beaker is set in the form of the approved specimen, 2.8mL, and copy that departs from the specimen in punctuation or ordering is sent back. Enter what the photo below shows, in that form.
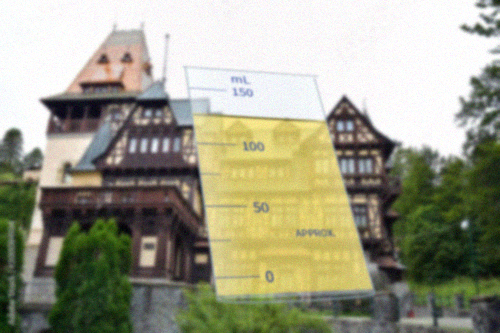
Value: 125mL
